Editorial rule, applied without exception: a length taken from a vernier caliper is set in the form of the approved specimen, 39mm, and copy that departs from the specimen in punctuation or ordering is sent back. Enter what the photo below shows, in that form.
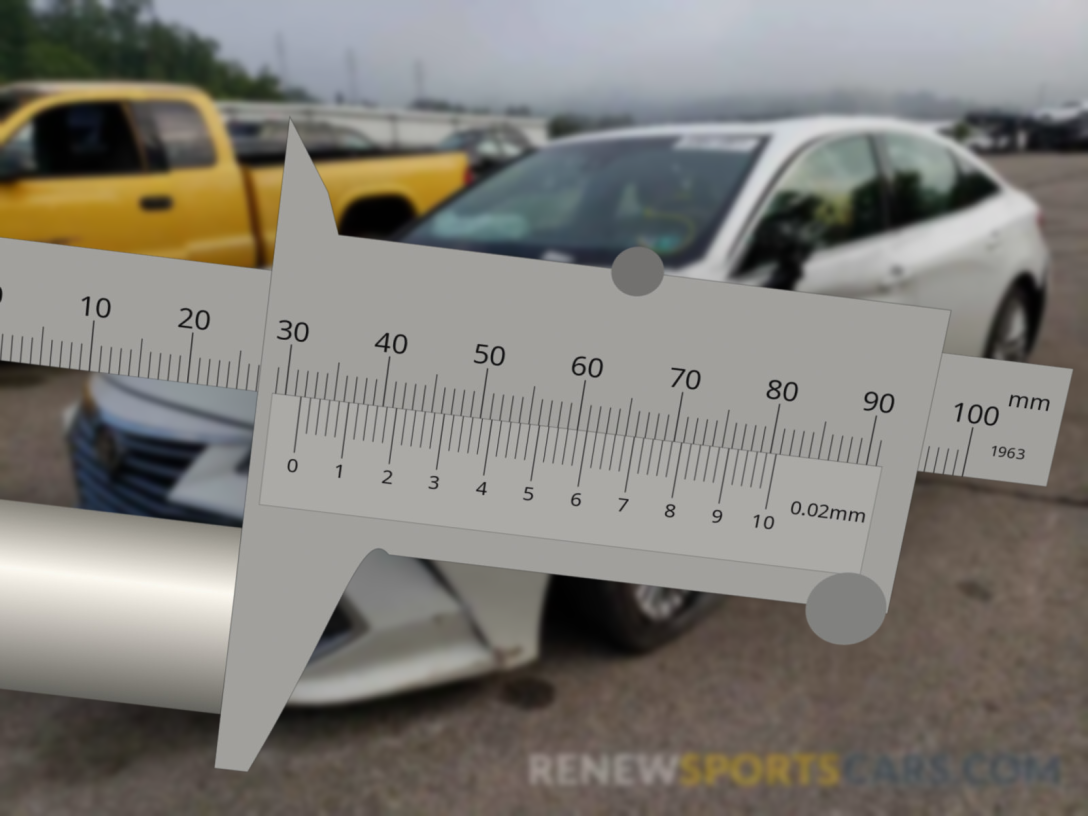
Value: 31.6mm
